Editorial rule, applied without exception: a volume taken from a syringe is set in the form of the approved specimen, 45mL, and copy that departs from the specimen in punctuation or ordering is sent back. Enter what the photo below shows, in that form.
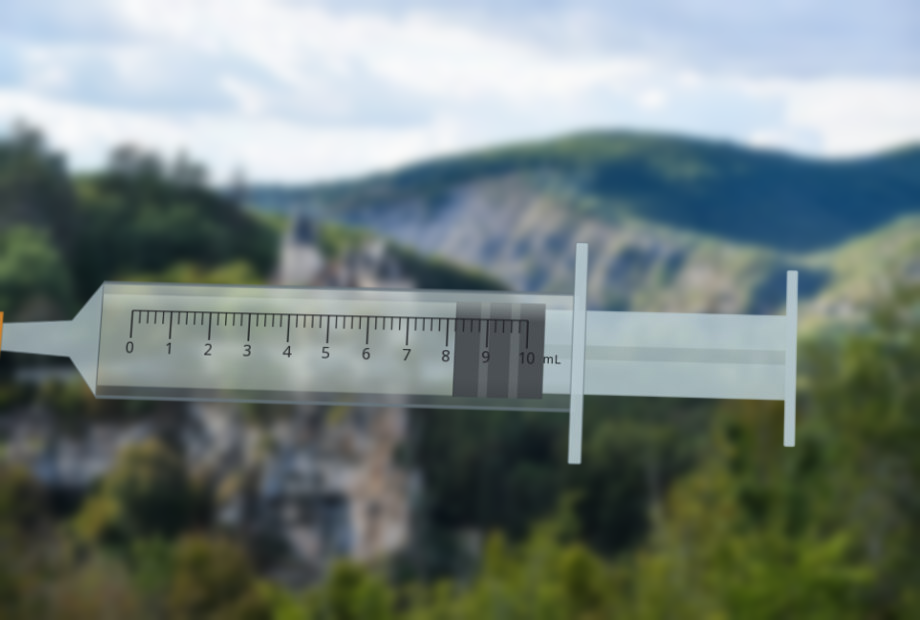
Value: 8.2mL
